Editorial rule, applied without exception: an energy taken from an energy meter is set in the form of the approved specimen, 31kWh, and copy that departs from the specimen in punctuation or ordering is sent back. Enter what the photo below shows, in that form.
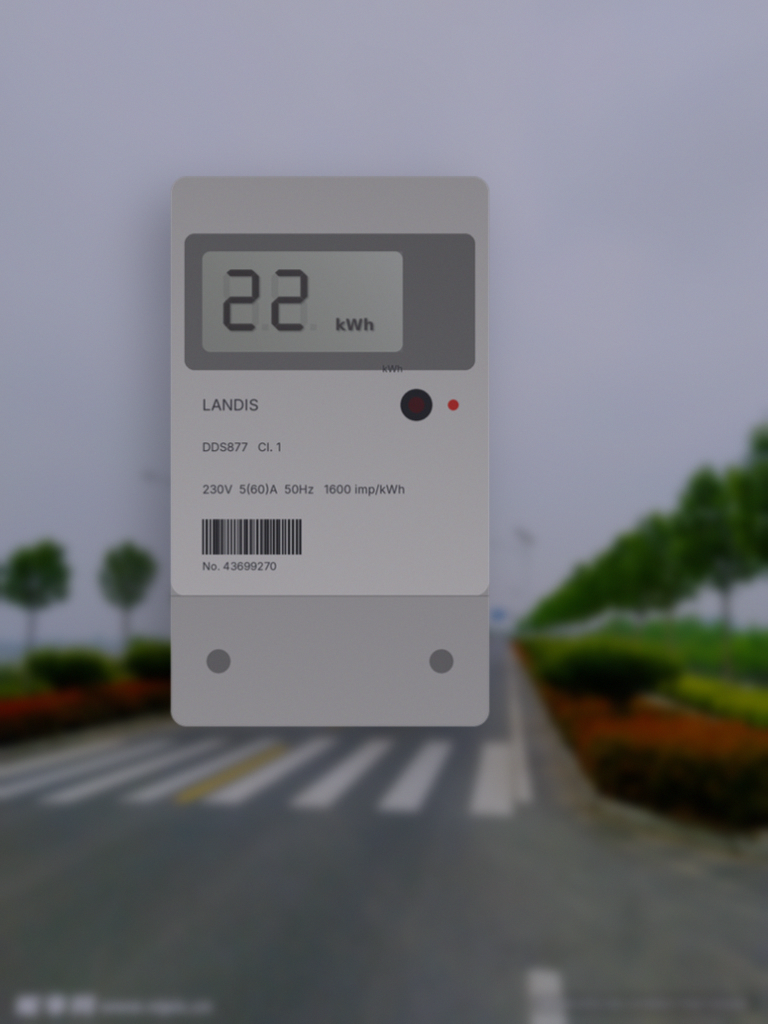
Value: 22kWh
